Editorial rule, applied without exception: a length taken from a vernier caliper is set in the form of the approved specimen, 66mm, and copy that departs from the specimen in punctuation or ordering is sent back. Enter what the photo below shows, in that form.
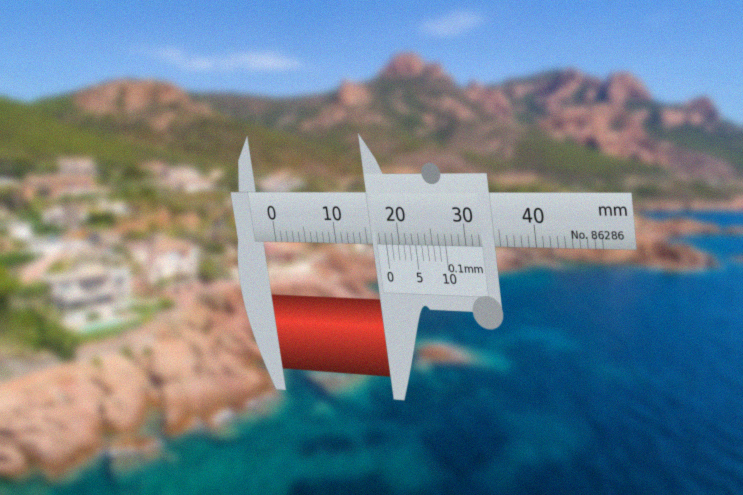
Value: 18.0mm
